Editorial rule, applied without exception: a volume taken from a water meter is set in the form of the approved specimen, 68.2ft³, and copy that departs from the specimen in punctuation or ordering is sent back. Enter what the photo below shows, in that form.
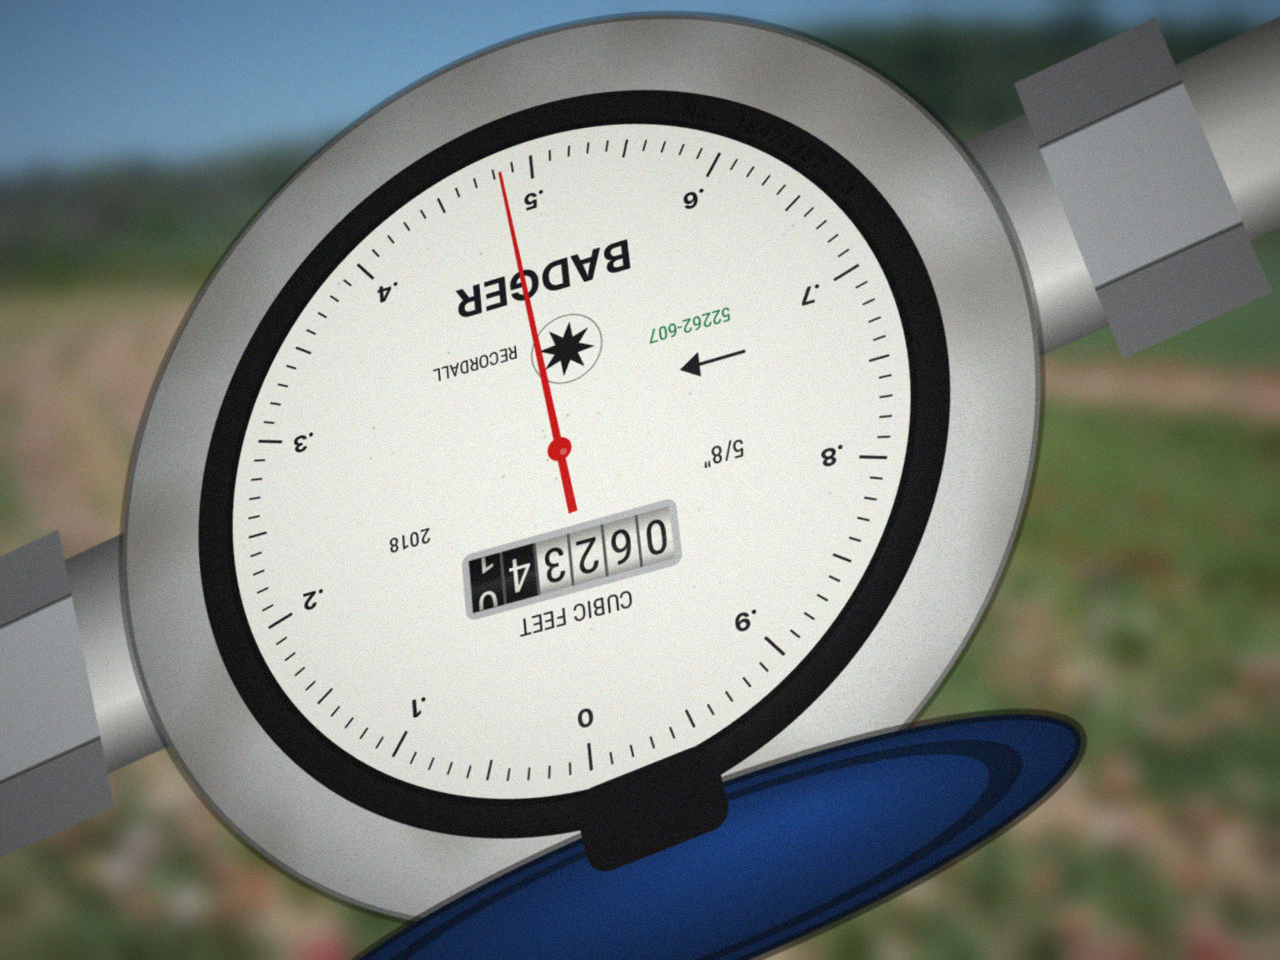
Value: 62340.48ft³
